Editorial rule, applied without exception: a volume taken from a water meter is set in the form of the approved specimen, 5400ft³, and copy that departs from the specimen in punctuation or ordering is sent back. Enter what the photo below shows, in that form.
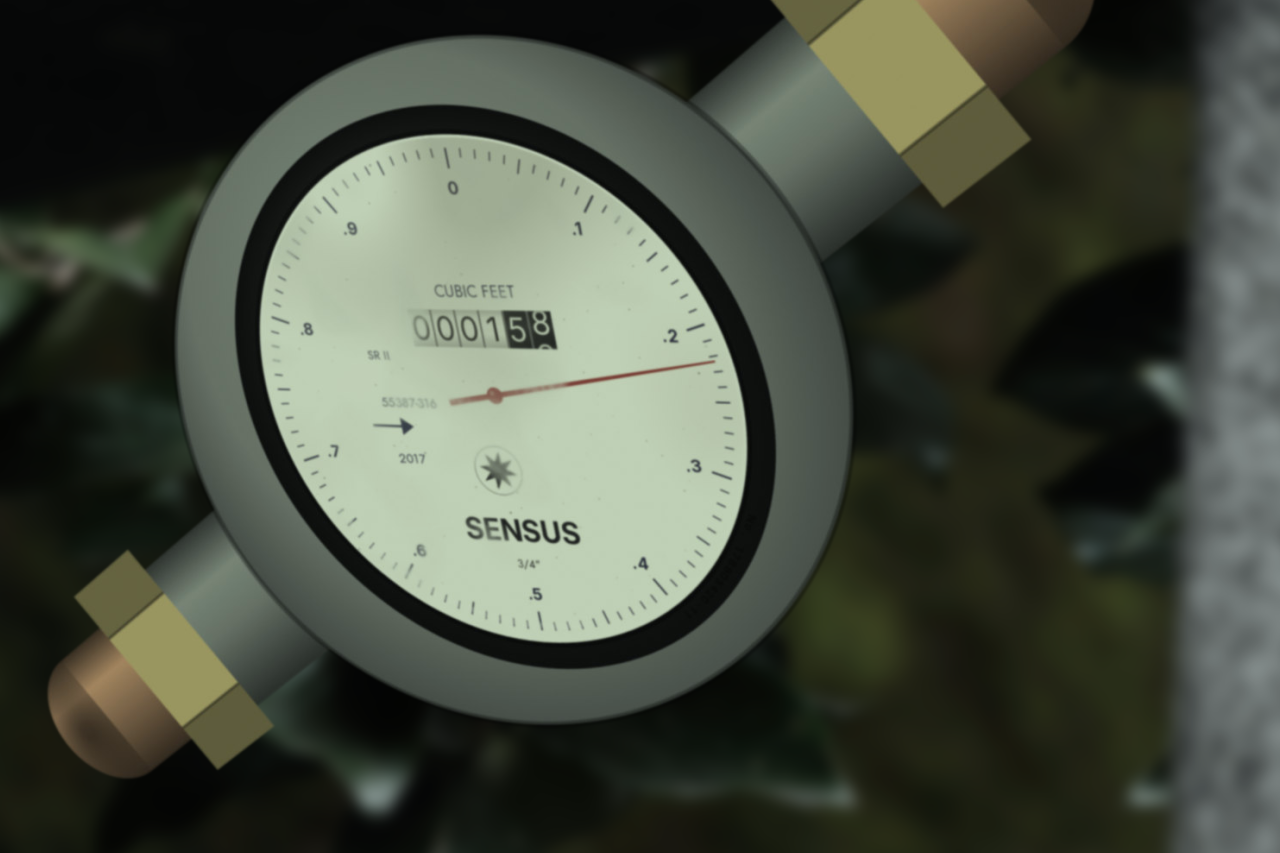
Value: 158.22ft³
